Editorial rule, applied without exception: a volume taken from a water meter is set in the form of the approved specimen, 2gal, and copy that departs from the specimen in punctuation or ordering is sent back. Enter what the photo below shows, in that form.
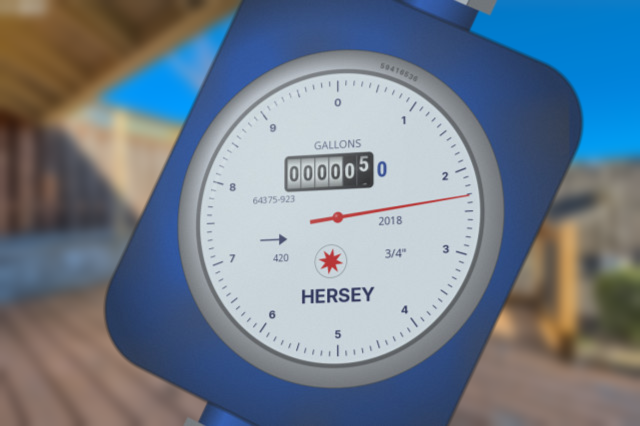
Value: 52.3gal
